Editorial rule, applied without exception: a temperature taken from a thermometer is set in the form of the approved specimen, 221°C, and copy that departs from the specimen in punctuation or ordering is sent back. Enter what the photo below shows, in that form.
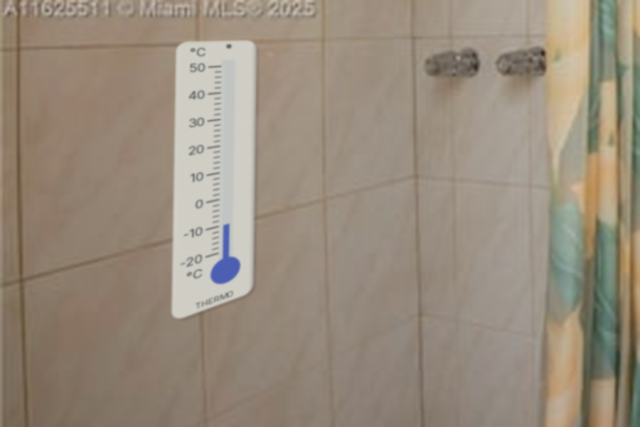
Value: -10°C
